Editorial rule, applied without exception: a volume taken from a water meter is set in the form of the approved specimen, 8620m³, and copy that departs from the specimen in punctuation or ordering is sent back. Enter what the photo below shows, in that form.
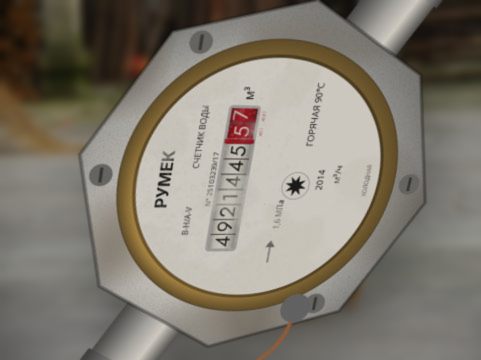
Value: 4921445.57m³
